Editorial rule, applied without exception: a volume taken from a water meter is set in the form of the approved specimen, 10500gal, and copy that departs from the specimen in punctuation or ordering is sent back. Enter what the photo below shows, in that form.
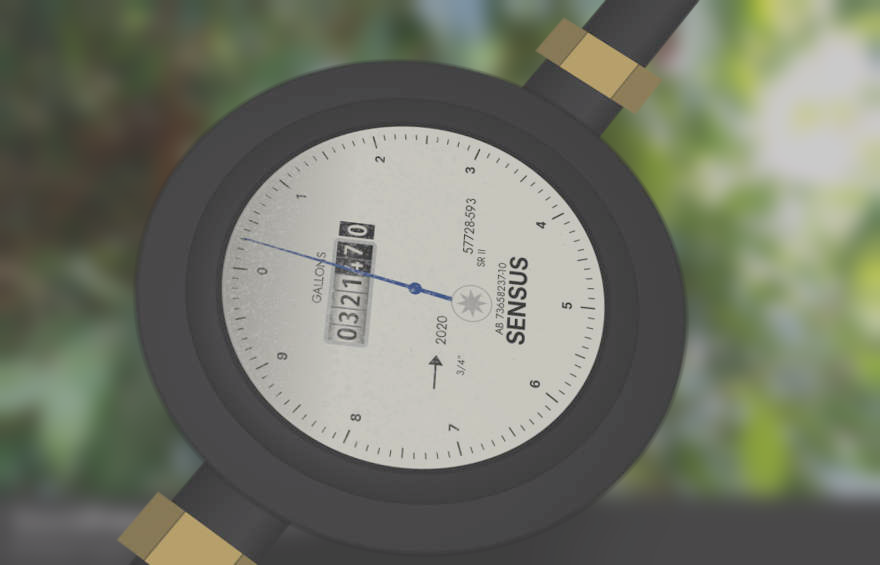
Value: 321470.3gal
